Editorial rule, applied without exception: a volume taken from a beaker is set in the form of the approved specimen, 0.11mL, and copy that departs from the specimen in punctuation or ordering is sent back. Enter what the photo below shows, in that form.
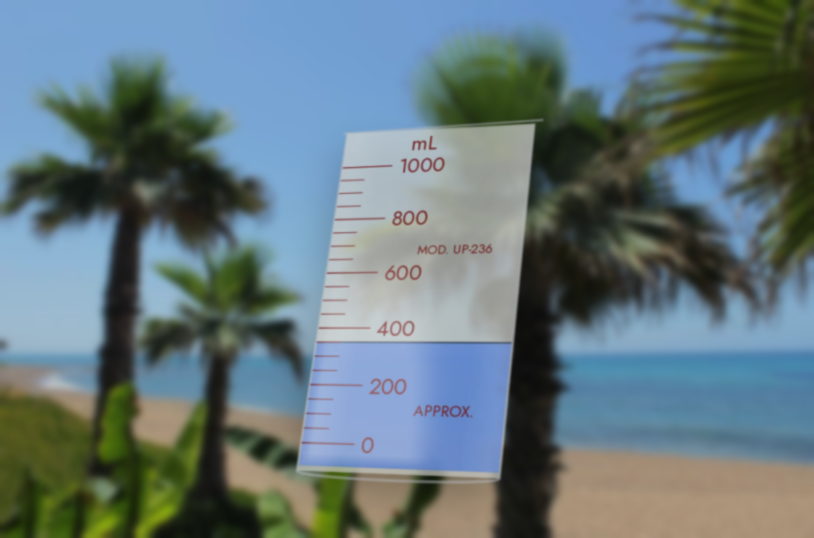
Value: 350mL
